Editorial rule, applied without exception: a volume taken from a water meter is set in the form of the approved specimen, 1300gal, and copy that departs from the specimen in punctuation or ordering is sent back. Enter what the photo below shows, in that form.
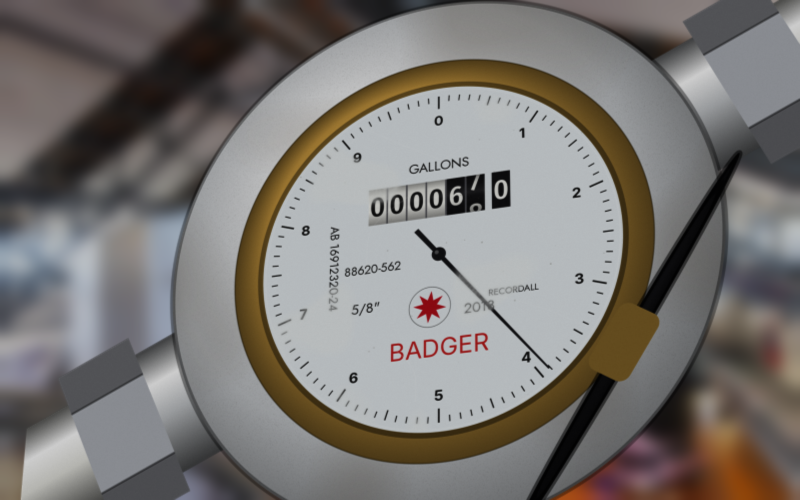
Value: 673.9gal
